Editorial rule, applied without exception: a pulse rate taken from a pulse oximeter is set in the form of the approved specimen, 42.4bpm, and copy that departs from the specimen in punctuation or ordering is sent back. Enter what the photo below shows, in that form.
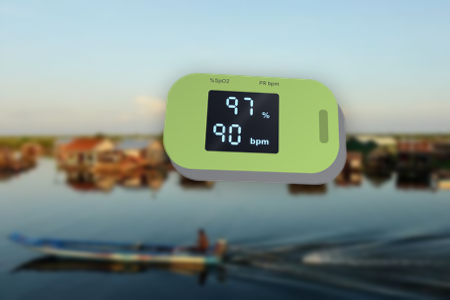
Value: 90bpm
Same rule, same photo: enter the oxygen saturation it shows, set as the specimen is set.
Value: 97%
